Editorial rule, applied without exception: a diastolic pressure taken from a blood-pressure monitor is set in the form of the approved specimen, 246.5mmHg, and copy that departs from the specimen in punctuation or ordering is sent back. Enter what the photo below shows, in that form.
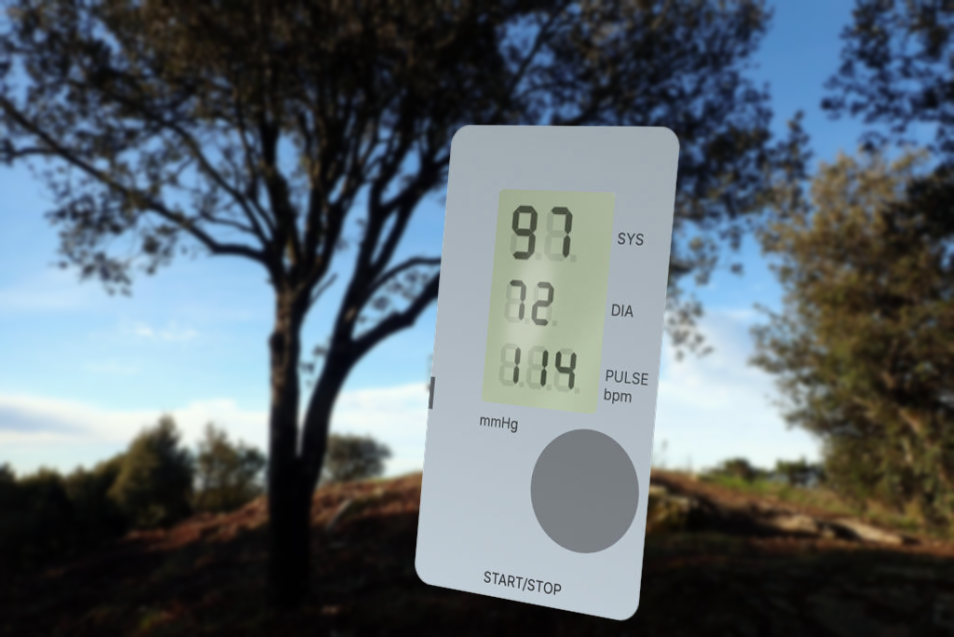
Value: 72mmHg
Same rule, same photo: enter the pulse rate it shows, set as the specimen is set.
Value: 114bpm
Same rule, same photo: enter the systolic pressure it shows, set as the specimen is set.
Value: 97mmHg
